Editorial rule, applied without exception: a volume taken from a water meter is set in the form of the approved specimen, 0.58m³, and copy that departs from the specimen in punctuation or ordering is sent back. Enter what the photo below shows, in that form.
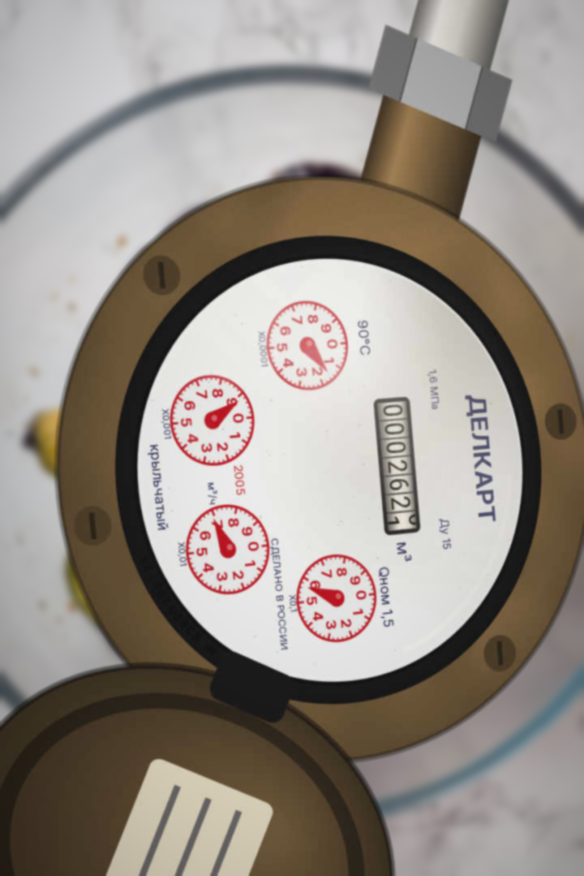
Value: 2620.5691m³
